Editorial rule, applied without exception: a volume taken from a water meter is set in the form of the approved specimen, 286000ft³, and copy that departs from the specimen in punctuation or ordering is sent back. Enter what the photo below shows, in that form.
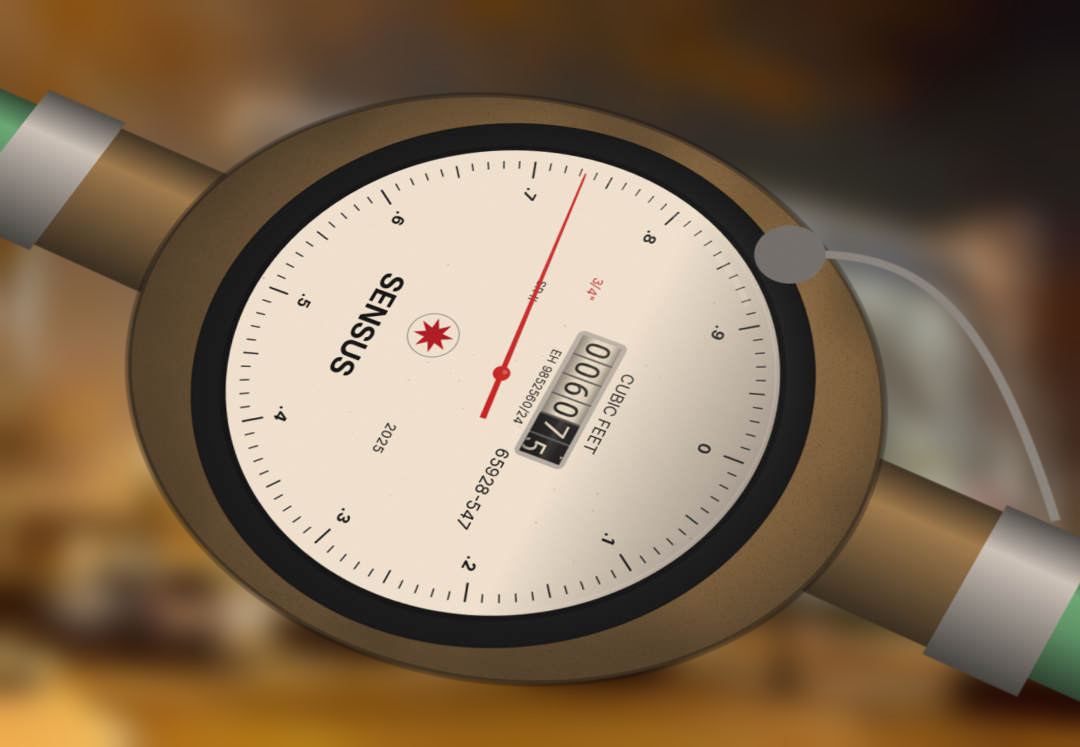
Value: 6074.73ft³
